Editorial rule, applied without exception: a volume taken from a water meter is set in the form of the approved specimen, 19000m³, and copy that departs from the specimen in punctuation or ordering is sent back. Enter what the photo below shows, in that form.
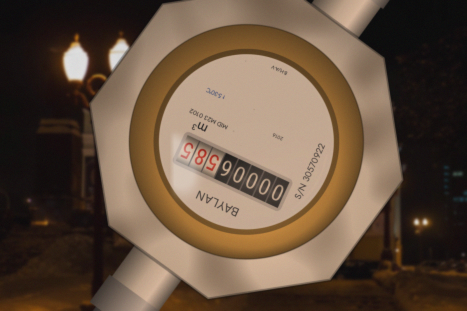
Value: 6.585m³
